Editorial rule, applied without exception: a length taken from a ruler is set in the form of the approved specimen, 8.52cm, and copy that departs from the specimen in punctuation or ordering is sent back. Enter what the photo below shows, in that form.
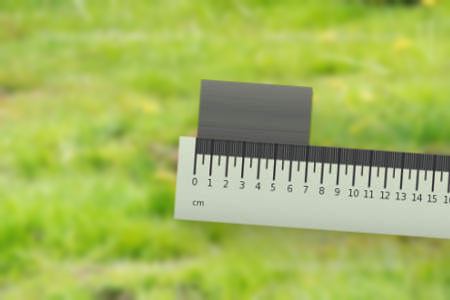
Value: 7cm
